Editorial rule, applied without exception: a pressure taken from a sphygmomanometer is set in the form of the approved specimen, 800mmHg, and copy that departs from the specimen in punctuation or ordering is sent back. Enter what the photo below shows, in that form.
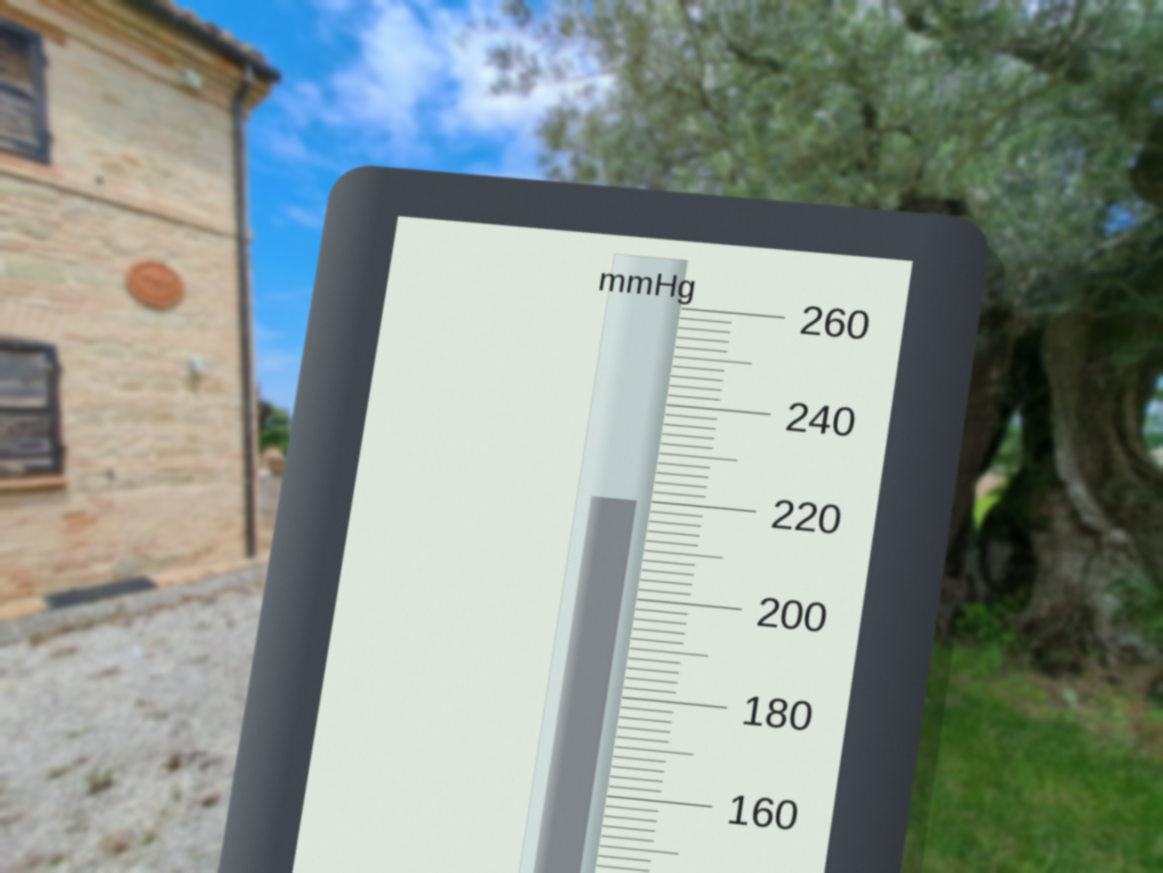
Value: 220mmHg
